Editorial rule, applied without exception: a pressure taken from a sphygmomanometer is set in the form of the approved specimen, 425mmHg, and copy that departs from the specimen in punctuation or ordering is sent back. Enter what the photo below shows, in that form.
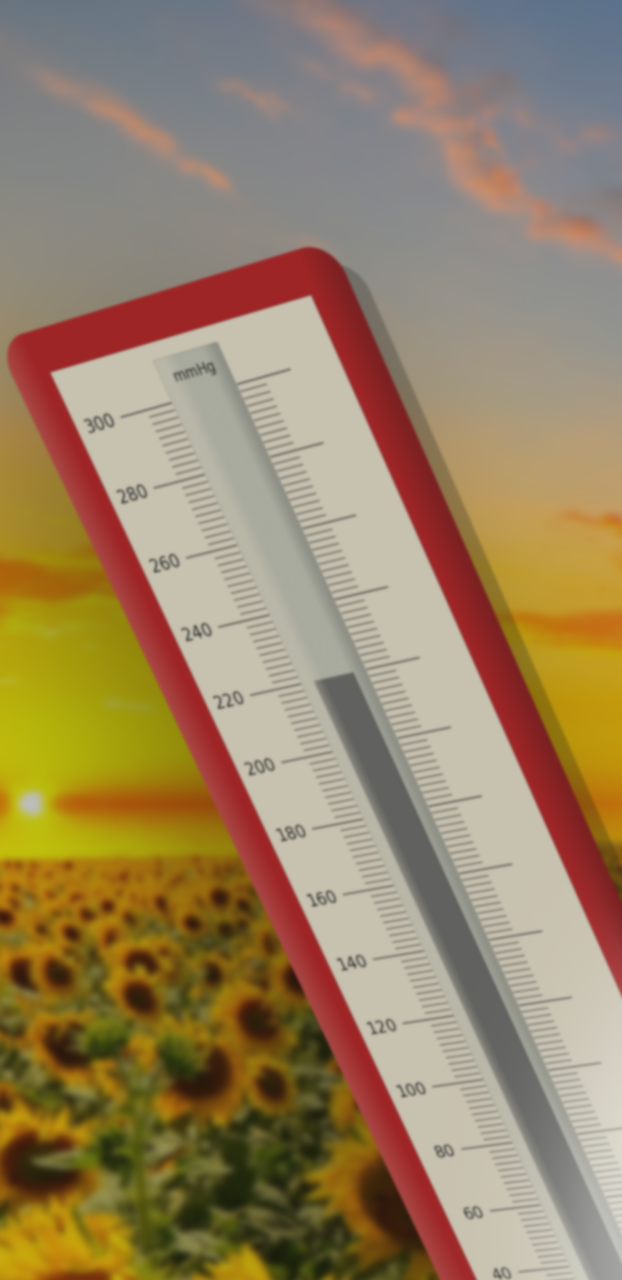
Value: 220mmHg
